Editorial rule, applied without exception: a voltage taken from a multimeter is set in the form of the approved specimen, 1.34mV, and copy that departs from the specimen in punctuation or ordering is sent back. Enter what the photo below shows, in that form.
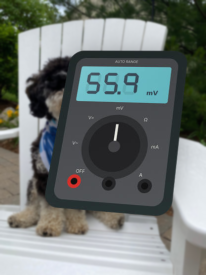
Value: 55.9mV
